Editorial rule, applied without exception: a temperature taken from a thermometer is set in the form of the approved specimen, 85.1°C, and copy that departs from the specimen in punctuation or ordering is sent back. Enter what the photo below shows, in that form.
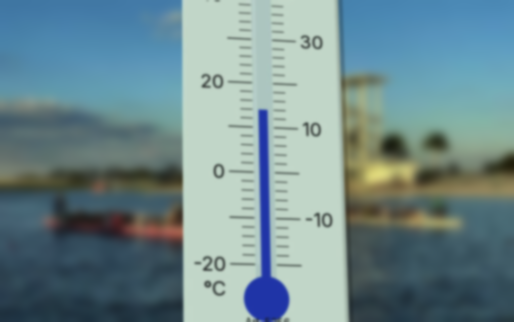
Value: 14°C
